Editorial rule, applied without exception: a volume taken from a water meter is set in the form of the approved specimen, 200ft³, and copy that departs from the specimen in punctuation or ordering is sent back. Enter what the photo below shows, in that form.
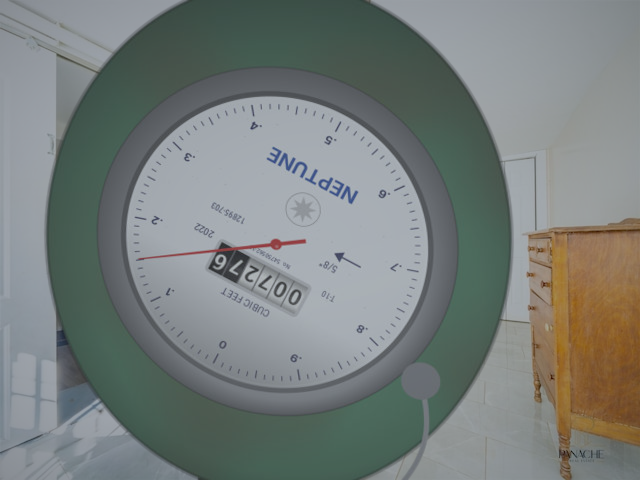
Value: 7276.15ft³
